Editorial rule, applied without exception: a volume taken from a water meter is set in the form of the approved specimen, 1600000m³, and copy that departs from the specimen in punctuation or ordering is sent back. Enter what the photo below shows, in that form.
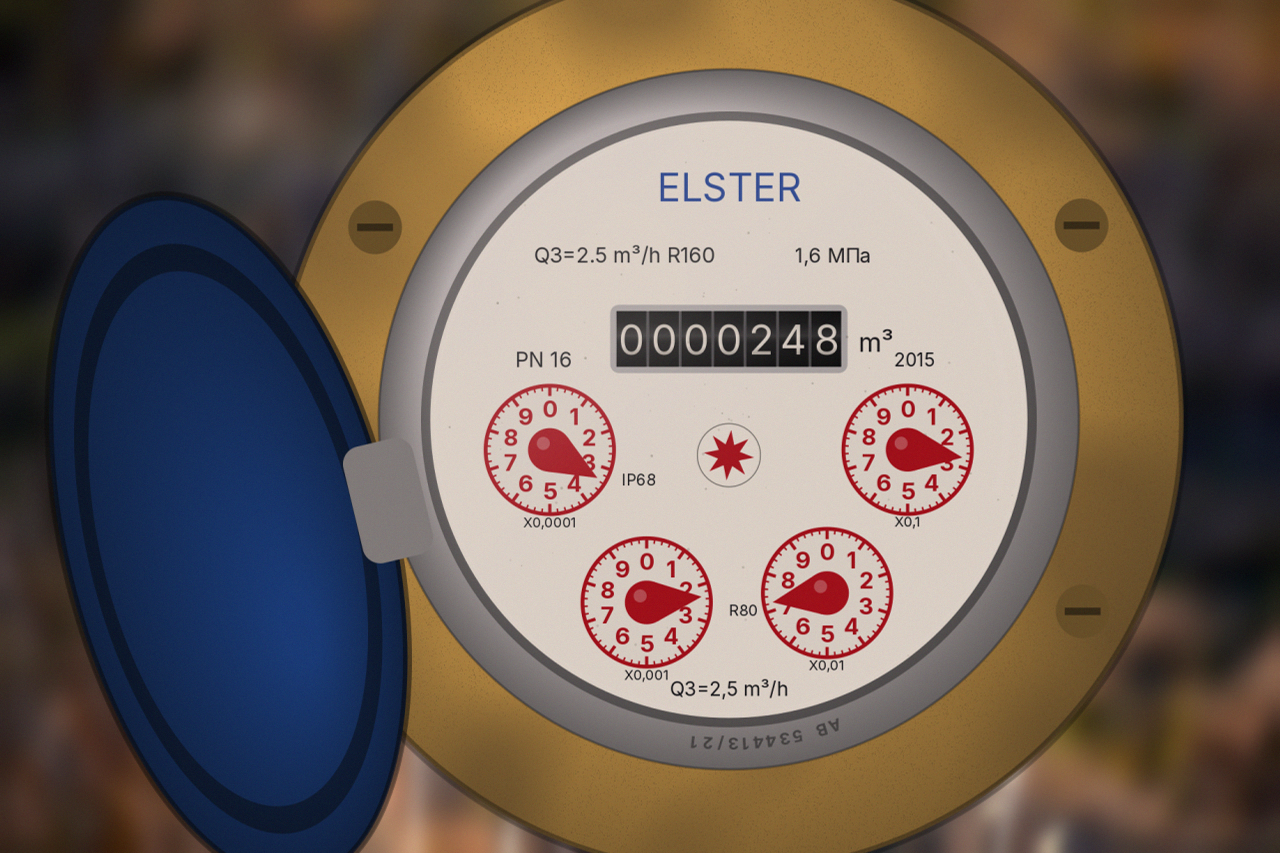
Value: 248.2723m³
